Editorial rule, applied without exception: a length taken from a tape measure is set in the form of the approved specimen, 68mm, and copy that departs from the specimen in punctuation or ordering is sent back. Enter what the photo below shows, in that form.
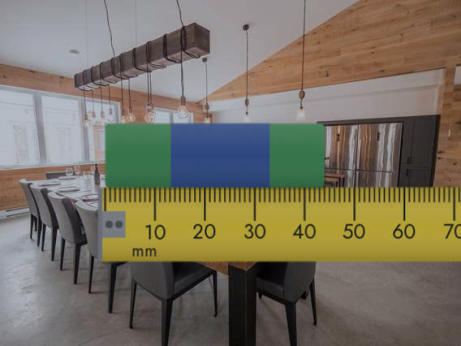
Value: 44mm
